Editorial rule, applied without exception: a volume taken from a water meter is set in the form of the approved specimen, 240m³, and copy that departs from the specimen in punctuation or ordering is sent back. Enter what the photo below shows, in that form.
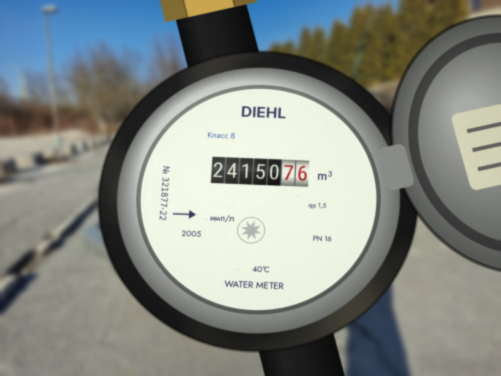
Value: 24150.76m³
